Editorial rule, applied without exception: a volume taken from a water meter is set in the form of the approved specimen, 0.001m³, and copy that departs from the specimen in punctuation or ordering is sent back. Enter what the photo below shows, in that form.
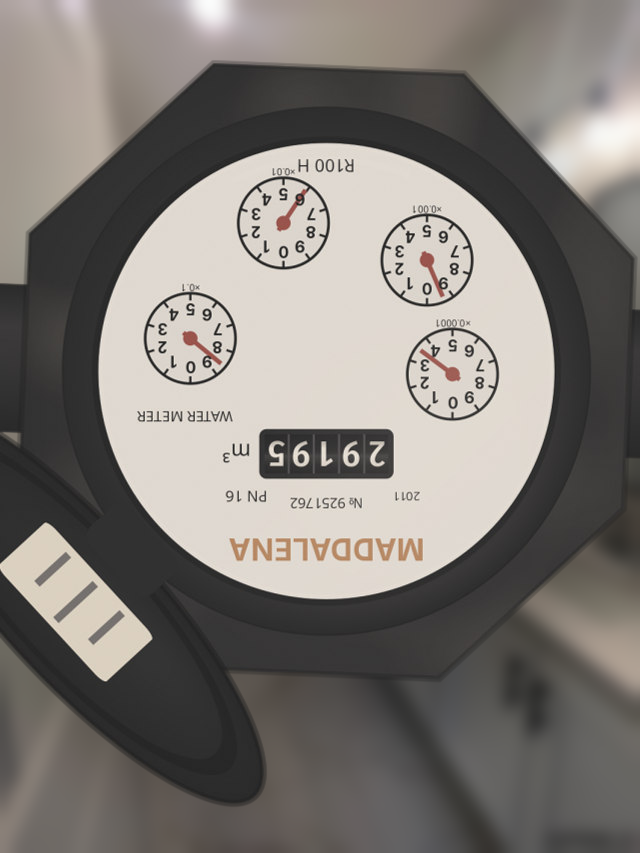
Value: 29195.8593m³
